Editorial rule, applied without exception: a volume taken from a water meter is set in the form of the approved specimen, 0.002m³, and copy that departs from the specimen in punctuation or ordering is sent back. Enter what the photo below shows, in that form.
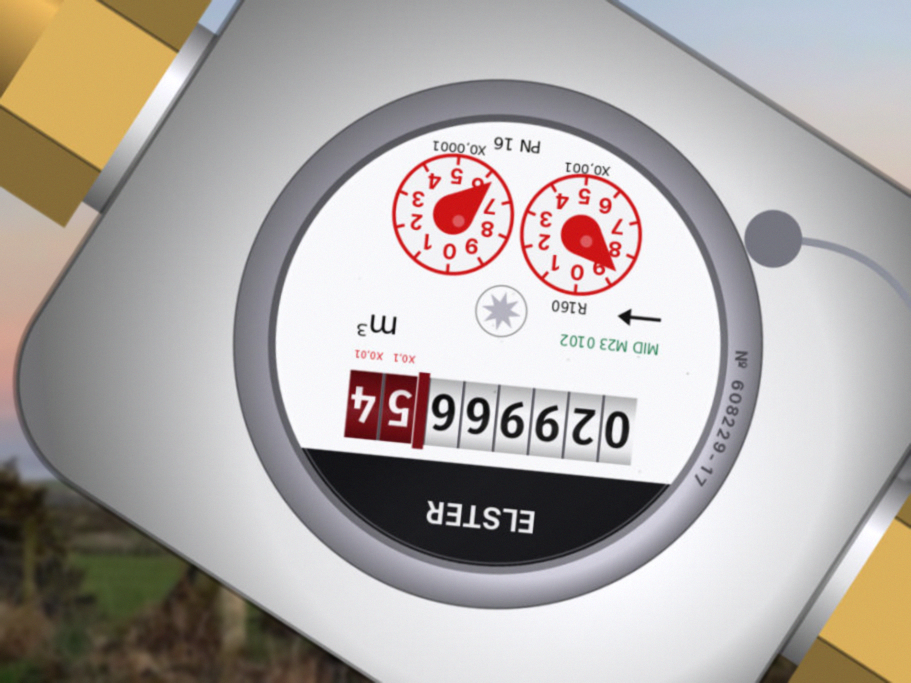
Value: 29966.5486m³
